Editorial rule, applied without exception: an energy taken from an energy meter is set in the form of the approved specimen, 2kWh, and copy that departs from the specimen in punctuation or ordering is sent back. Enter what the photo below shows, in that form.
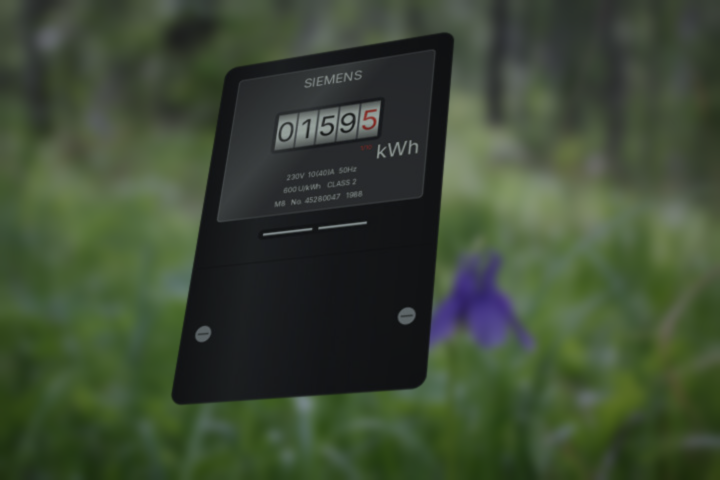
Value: 159.5kWh
